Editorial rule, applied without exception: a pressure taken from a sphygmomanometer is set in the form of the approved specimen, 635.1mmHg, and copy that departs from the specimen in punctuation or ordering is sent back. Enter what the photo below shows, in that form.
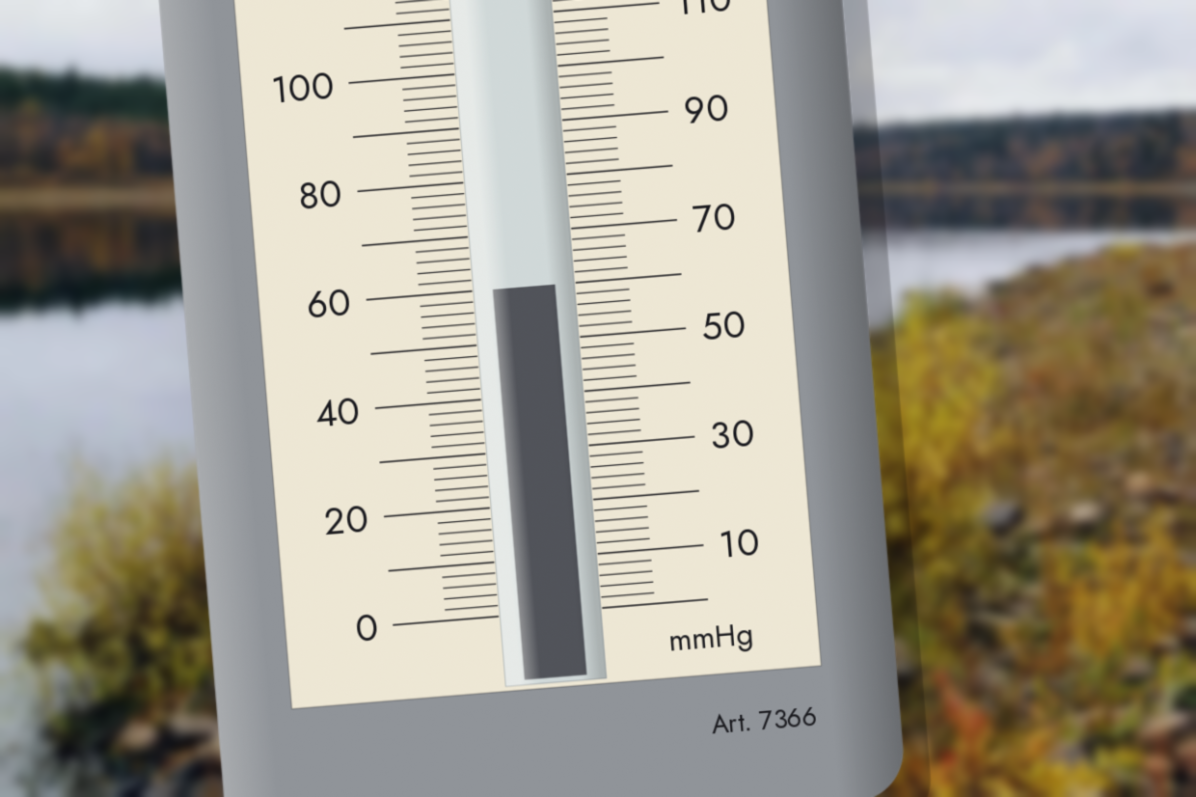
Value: 60mmHg
